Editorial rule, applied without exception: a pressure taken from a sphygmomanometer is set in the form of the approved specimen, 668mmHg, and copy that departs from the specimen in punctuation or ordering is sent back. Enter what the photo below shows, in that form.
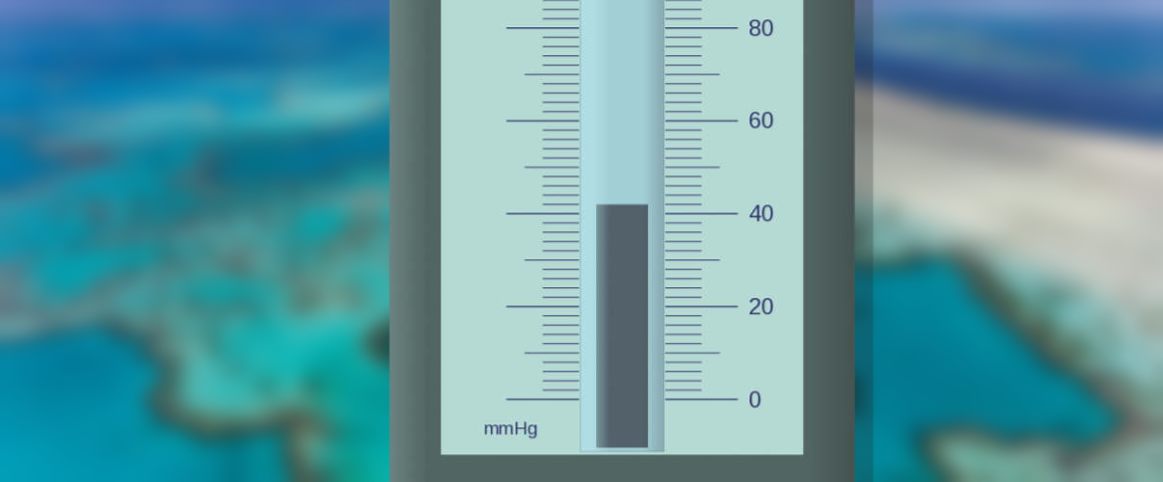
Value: 42mmHg
